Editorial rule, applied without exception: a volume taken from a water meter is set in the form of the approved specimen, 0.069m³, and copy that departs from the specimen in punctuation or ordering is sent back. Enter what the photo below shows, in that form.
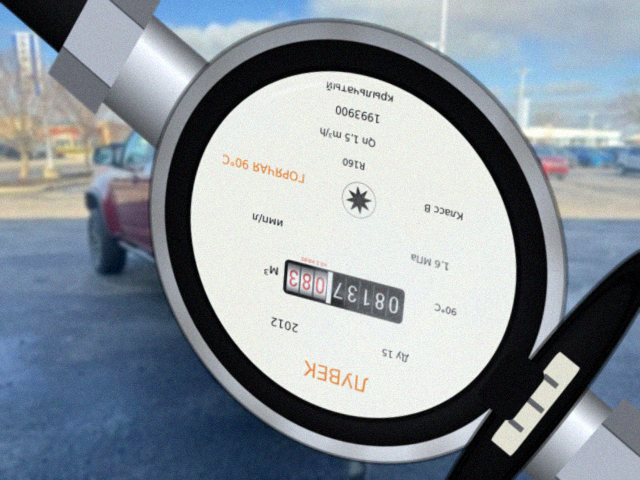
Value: 8137.083m³
